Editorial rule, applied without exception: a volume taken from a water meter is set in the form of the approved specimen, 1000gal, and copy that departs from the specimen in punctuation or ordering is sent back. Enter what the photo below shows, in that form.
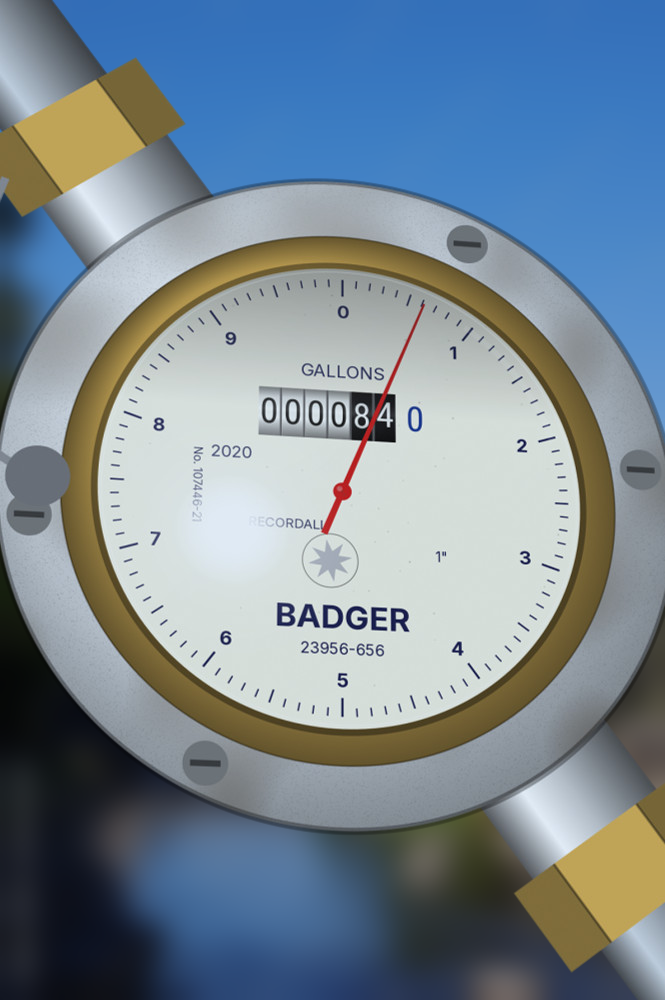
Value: 840.6gal
